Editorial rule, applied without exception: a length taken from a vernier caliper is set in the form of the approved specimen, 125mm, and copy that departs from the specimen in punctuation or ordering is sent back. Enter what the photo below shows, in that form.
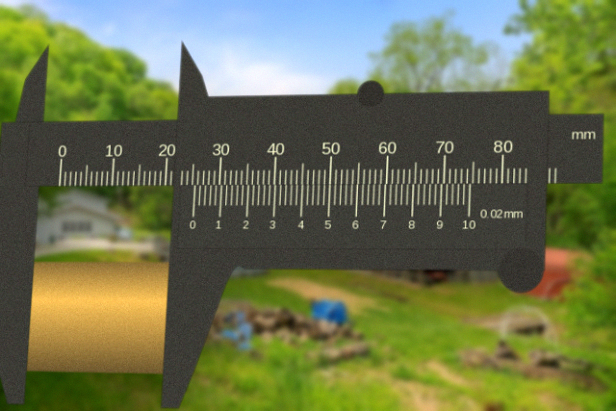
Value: 25.5mm
